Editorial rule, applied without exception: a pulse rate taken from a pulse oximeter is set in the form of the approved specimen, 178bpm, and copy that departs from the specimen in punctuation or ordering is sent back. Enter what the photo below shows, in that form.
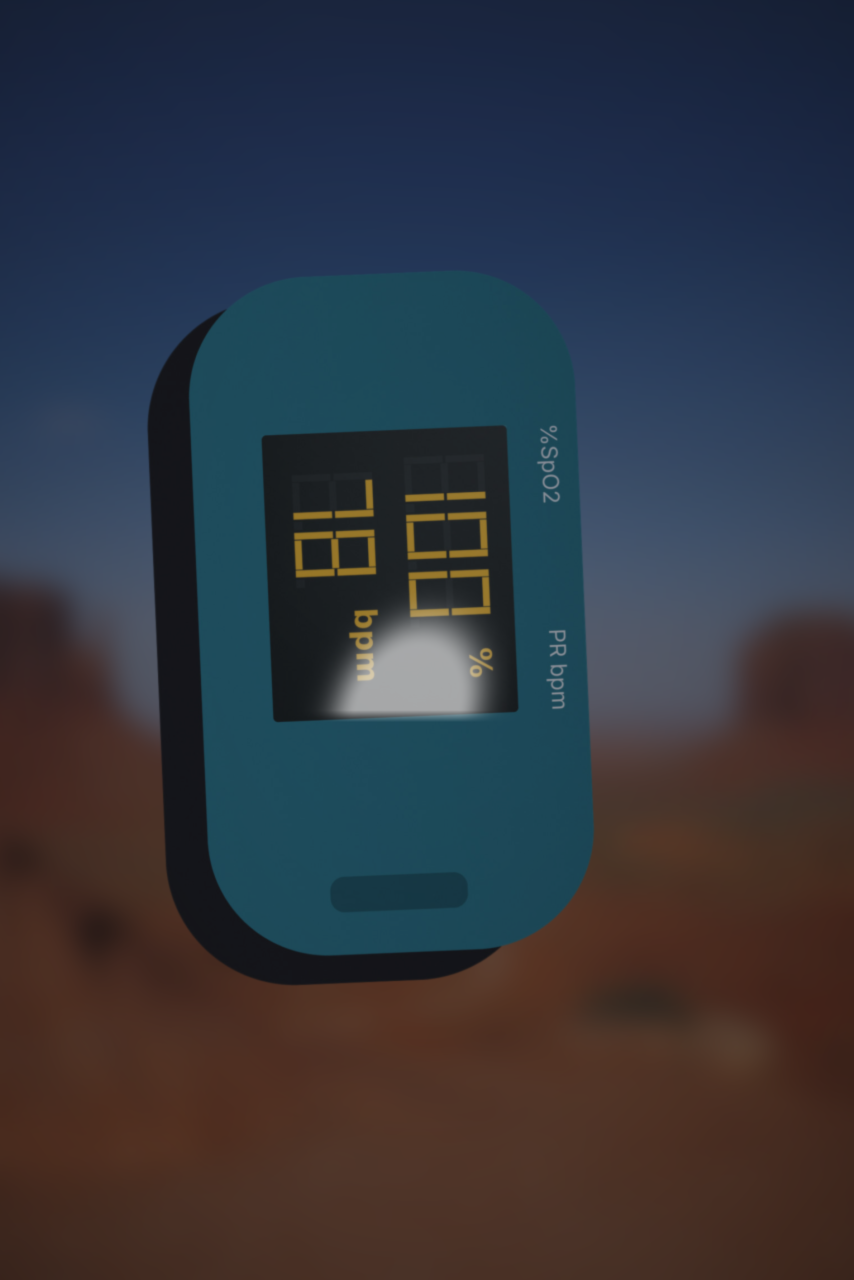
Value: 78bpm
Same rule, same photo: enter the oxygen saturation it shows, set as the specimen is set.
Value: 100%
